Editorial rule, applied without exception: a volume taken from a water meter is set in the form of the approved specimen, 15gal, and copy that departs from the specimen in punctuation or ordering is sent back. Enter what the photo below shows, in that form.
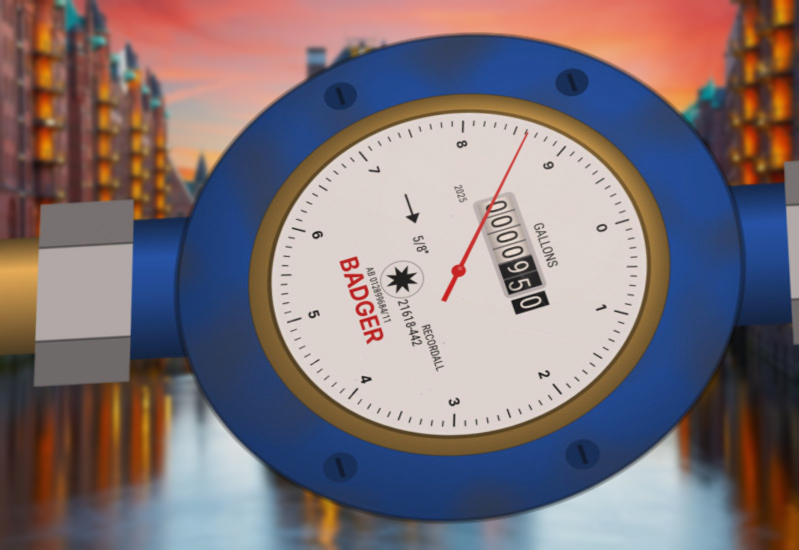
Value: 948.6gal
